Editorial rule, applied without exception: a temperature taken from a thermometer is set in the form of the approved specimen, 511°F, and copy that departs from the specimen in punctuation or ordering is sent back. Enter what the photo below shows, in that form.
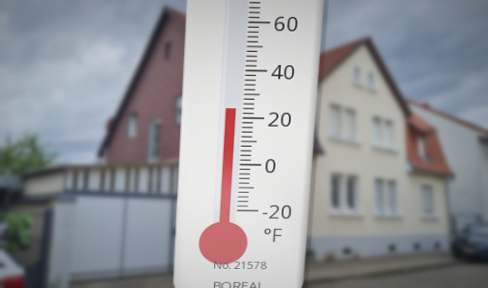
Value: 24°F
